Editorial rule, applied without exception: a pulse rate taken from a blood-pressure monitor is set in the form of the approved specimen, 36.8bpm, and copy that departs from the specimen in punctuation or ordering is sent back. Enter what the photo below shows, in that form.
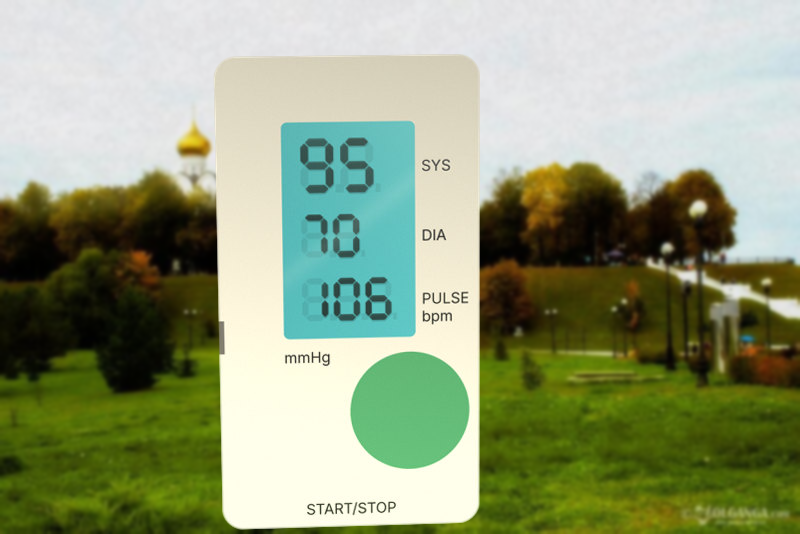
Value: 106bpm
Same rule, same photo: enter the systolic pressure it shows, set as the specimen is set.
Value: 95mmHg
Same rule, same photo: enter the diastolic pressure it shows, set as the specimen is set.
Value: 70mmHg
